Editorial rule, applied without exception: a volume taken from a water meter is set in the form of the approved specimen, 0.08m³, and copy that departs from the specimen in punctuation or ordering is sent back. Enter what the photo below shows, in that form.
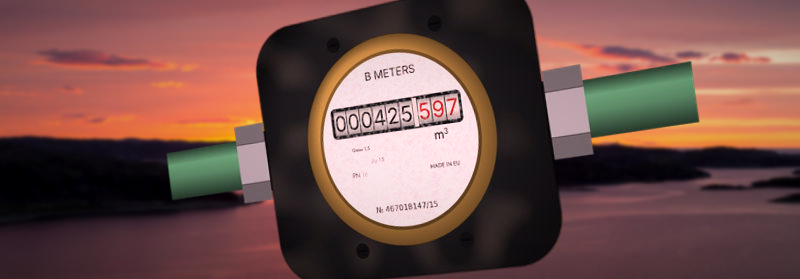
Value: 425.597m³
